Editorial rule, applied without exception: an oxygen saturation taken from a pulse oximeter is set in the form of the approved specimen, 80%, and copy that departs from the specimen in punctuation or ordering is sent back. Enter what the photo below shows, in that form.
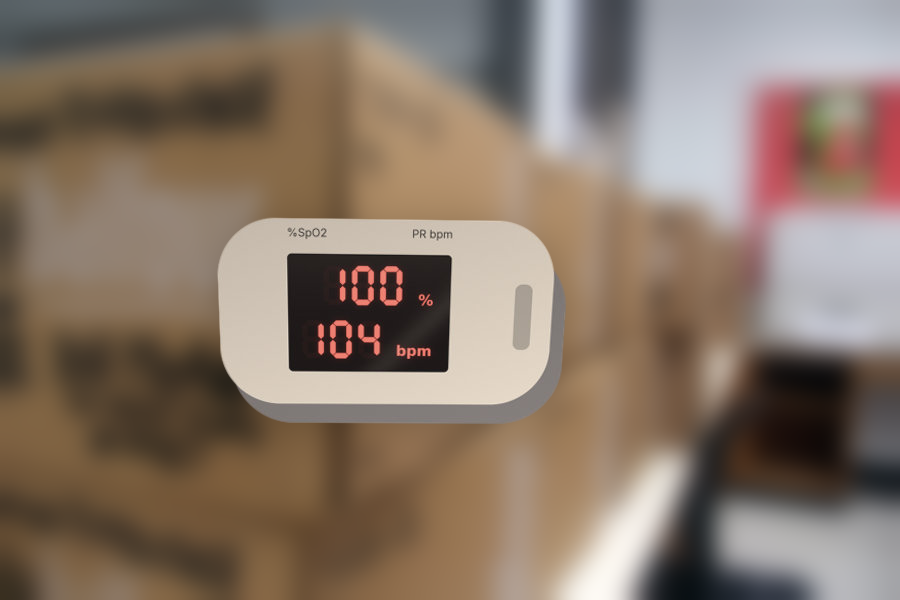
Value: 100%
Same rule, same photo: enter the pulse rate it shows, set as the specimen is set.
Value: 104bpm
